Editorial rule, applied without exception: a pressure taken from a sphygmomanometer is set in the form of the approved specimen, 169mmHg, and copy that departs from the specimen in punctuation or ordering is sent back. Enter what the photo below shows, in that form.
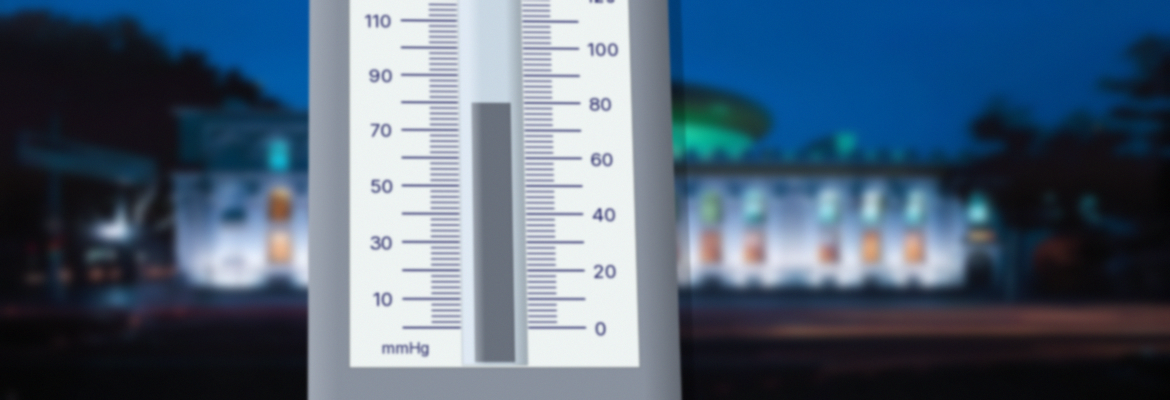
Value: 80mmHg
